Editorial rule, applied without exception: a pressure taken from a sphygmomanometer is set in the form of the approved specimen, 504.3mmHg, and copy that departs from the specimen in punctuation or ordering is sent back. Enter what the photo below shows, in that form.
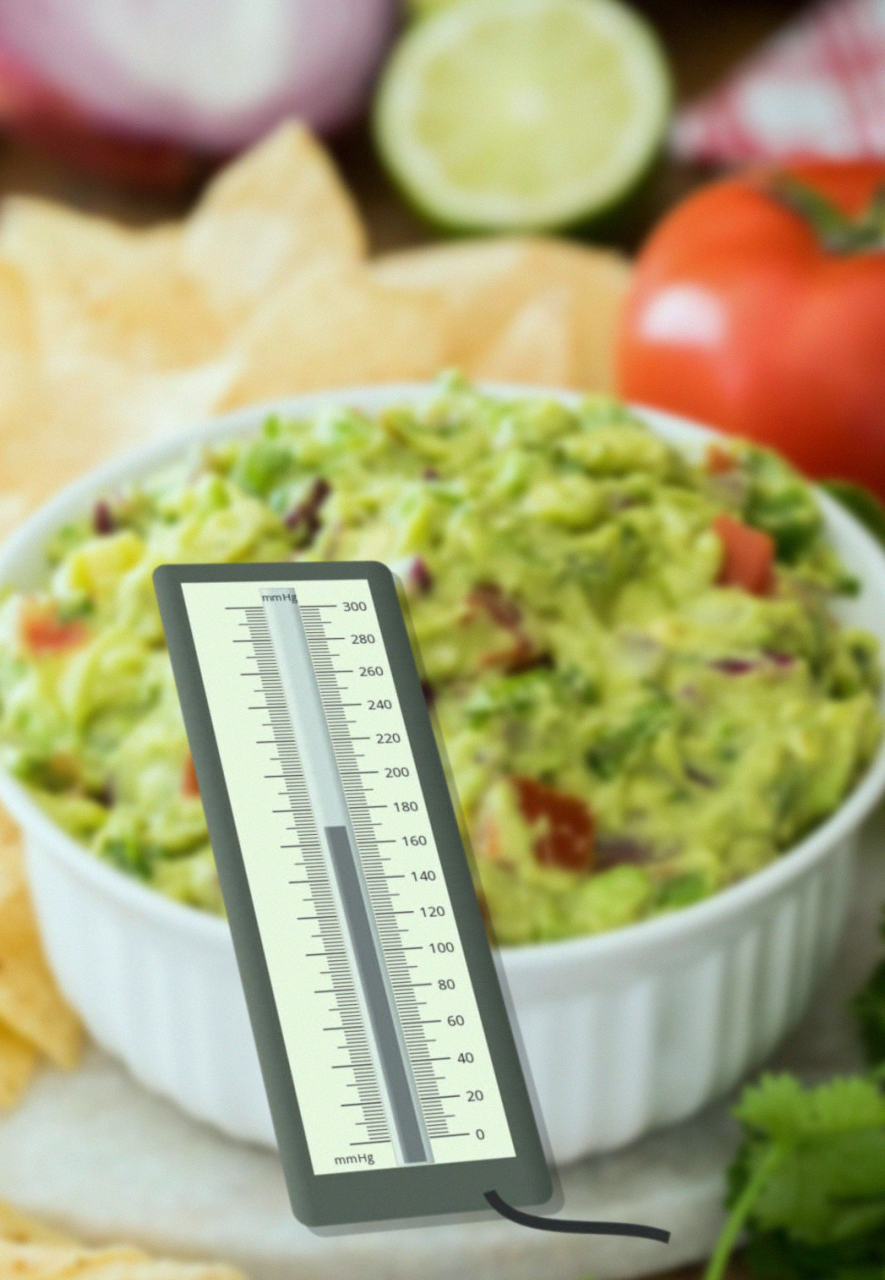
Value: 170mmHg
